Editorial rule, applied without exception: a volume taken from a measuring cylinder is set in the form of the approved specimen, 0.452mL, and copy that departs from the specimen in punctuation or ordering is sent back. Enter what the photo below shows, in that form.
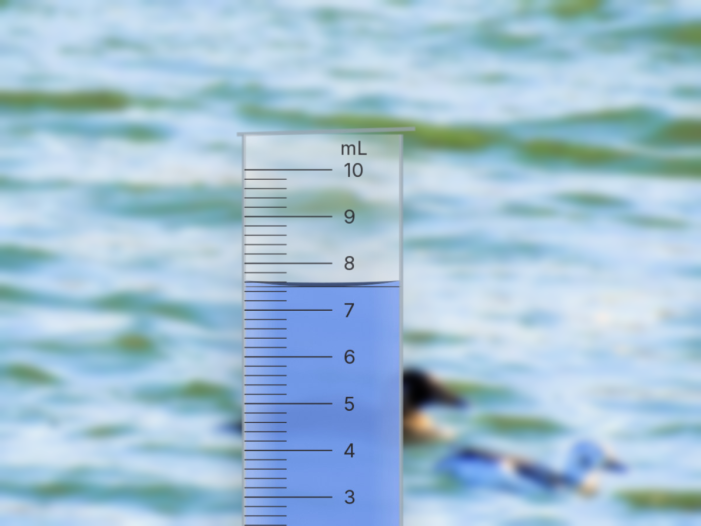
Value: 7.5mL
